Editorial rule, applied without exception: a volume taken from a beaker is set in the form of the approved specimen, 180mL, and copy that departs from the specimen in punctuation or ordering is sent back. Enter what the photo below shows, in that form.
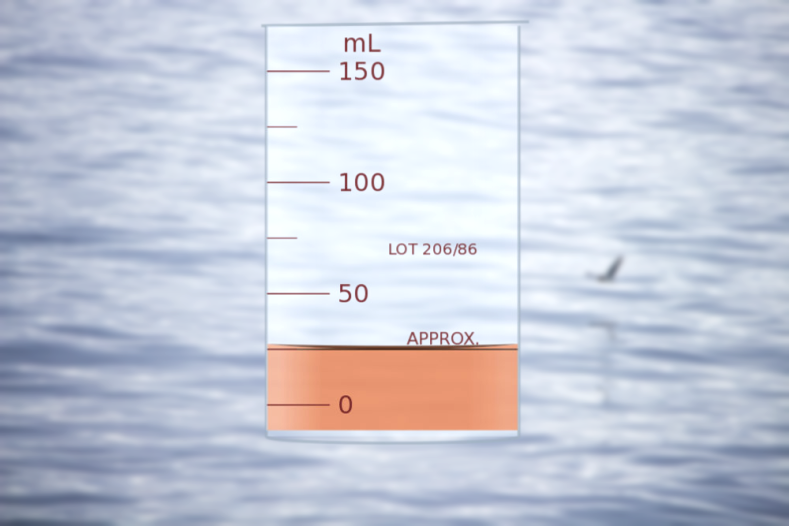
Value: 25mL
